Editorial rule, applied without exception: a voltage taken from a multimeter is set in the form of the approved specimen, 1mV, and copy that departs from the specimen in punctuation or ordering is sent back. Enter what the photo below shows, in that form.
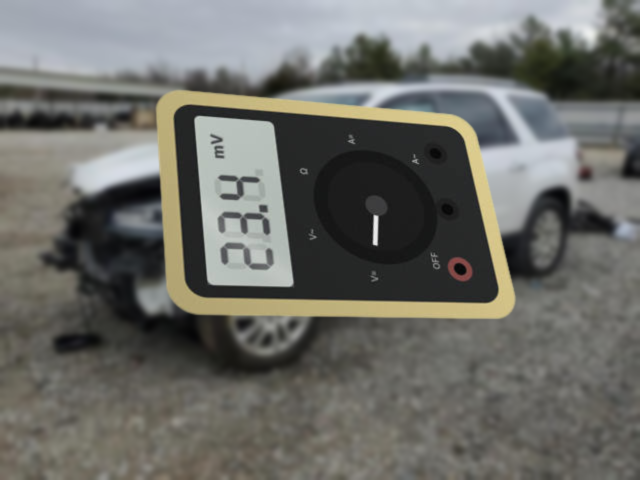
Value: 23.4mV
